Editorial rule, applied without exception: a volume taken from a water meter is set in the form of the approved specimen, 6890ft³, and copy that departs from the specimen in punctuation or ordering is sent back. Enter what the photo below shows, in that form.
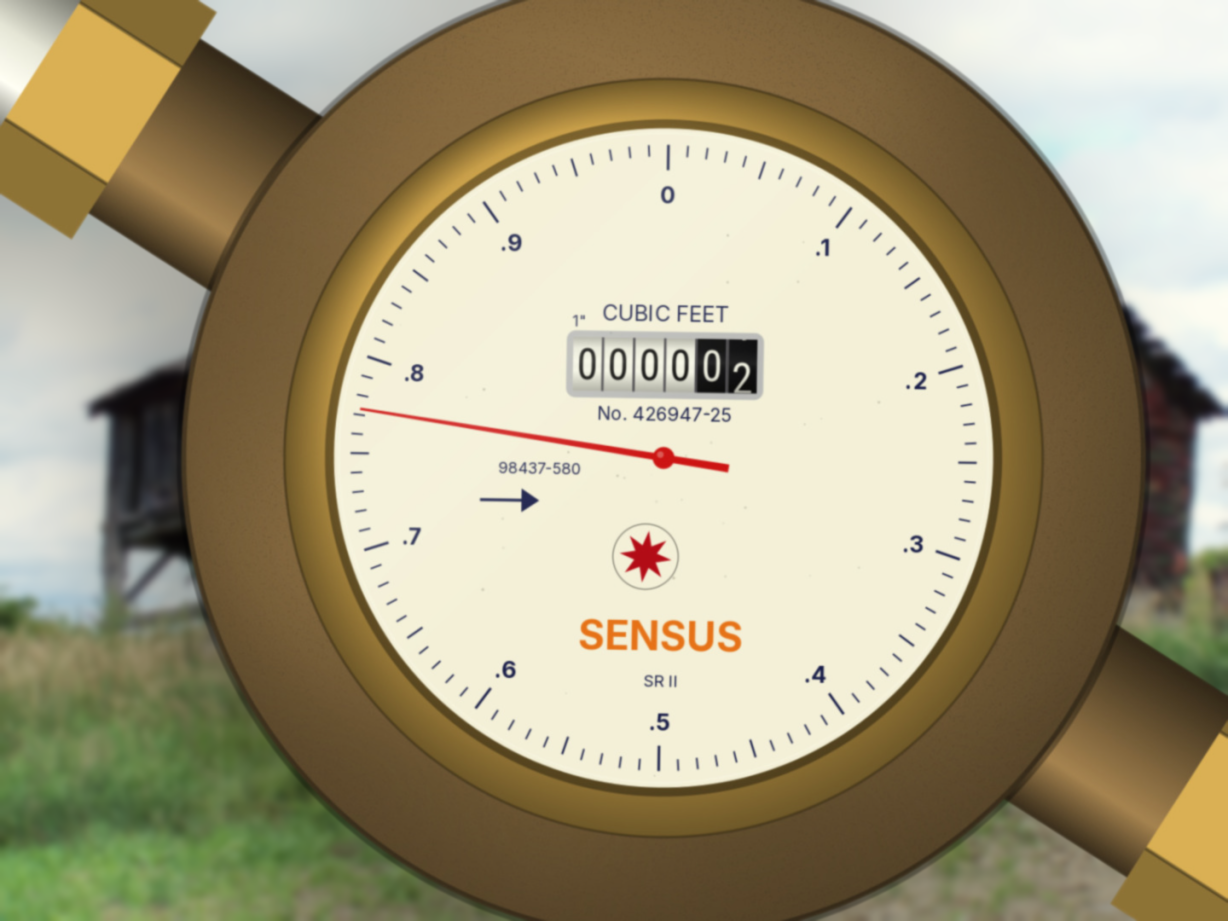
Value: 1.77ft³
